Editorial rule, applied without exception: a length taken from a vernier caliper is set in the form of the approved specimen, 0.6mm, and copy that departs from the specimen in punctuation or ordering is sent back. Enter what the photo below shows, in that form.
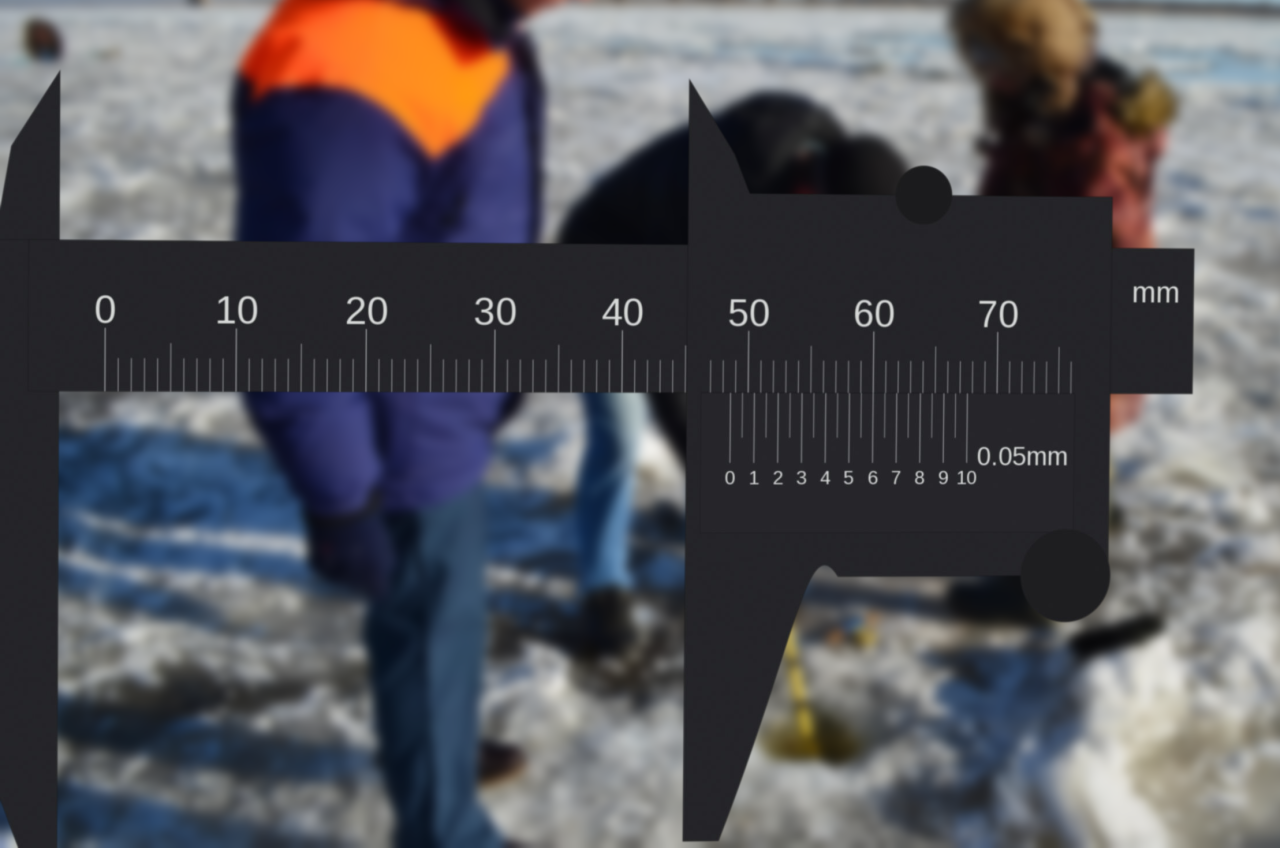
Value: 48.6mm
